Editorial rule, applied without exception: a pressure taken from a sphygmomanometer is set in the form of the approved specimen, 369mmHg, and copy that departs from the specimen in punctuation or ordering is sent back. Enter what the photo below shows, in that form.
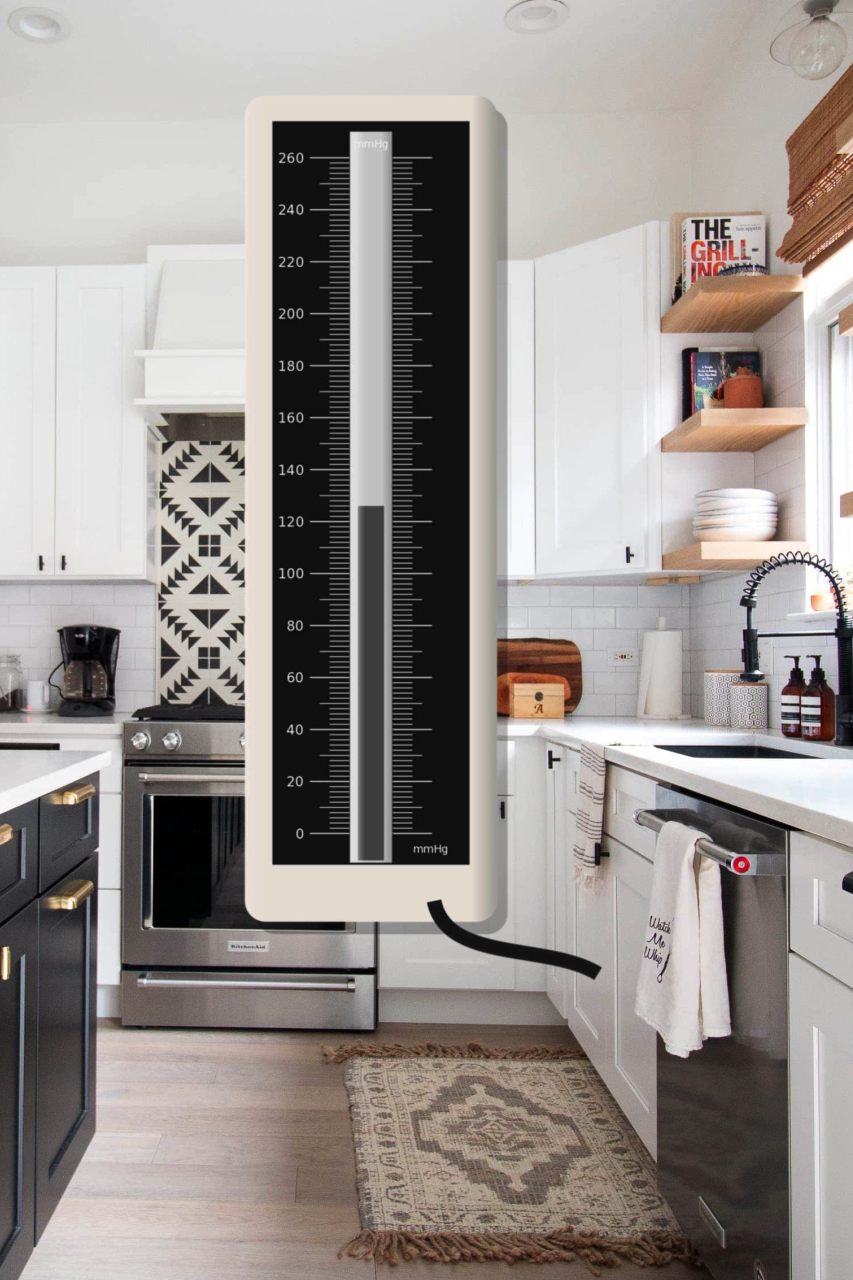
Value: 126mmHg
